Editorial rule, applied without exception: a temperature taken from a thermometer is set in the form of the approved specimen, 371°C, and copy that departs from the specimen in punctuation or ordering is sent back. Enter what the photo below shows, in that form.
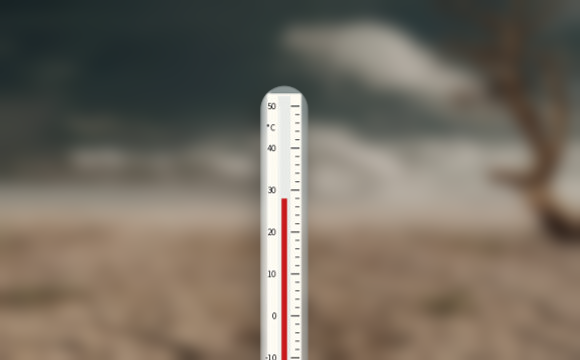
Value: 28°C
